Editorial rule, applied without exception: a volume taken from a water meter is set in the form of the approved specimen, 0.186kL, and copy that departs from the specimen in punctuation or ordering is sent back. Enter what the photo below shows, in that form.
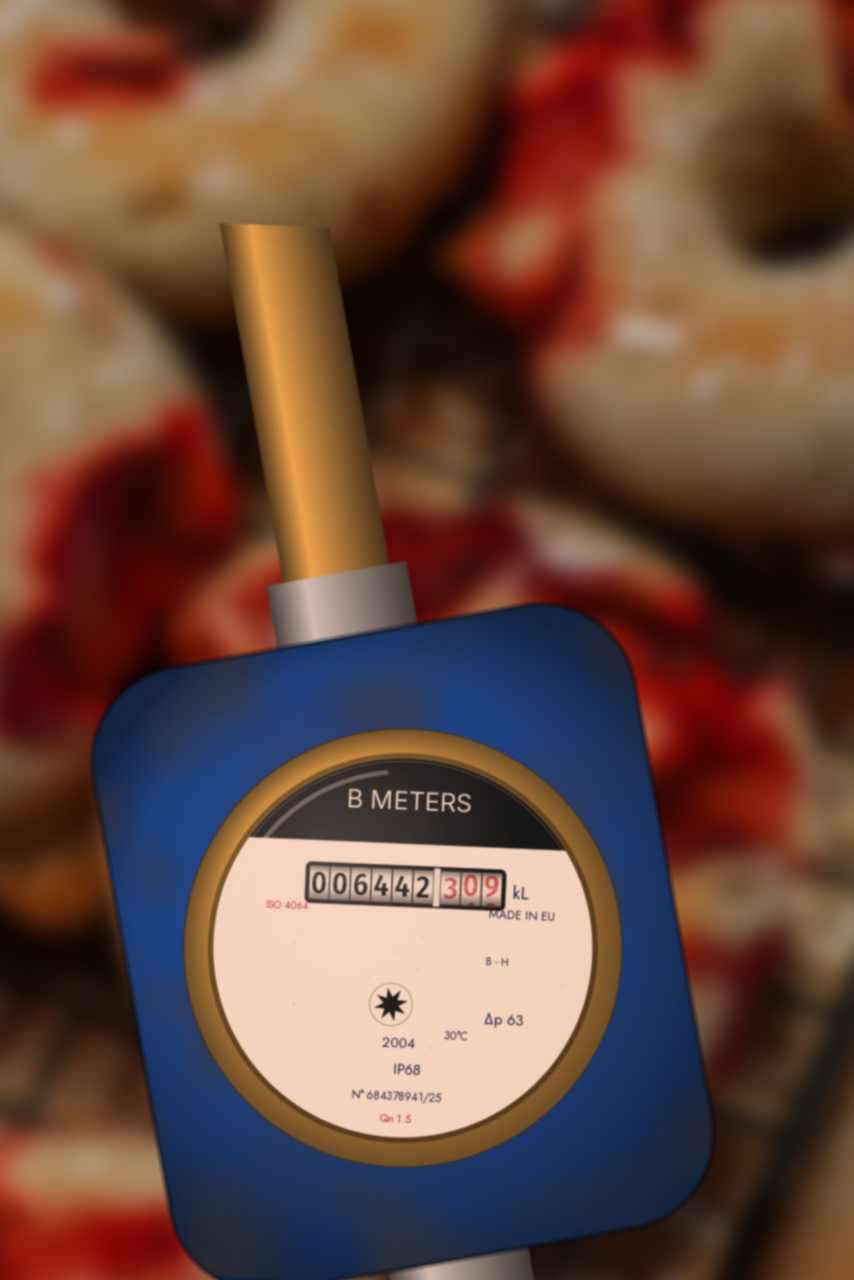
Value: 6442.309kL
